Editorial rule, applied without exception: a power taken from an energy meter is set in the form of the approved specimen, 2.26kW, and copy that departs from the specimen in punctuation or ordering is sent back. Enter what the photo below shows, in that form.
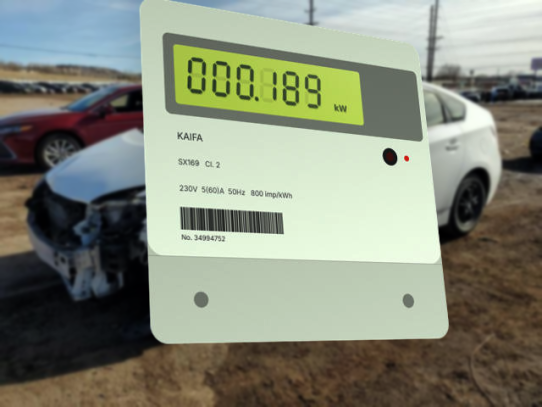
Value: 0.189kW
